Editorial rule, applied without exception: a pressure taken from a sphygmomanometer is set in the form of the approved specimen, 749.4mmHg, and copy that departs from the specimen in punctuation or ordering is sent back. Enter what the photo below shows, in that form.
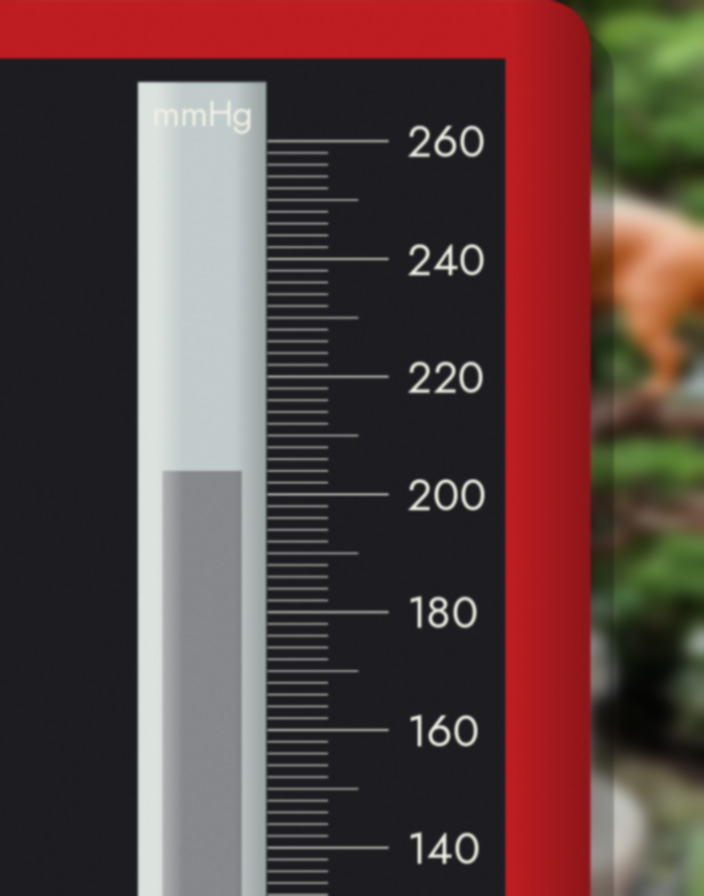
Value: 204mmHg
